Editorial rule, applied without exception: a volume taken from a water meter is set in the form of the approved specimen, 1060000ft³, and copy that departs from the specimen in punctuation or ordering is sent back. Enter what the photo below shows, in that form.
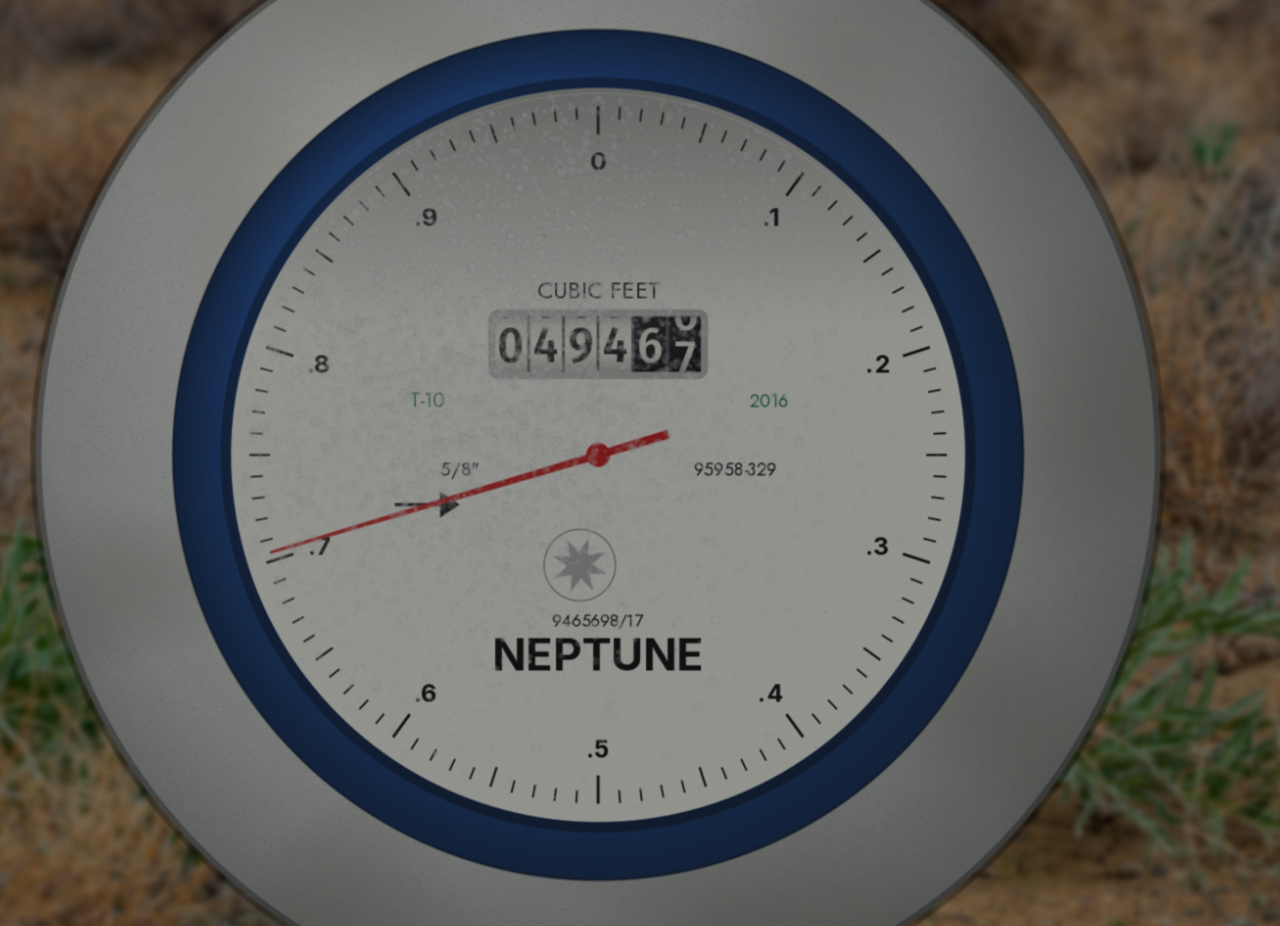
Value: 49466.70ft³
